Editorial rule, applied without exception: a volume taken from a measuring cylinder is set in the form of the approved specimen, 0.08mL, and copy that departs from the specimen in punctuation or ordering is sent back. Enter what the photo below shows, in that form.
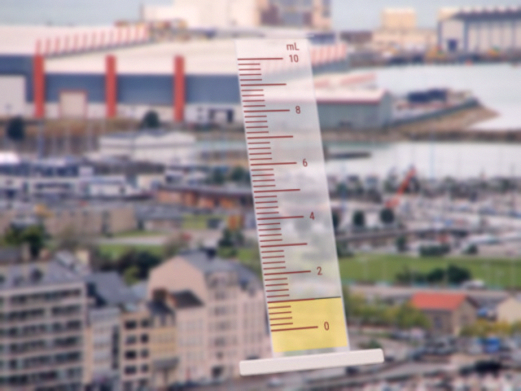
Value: 1mL
